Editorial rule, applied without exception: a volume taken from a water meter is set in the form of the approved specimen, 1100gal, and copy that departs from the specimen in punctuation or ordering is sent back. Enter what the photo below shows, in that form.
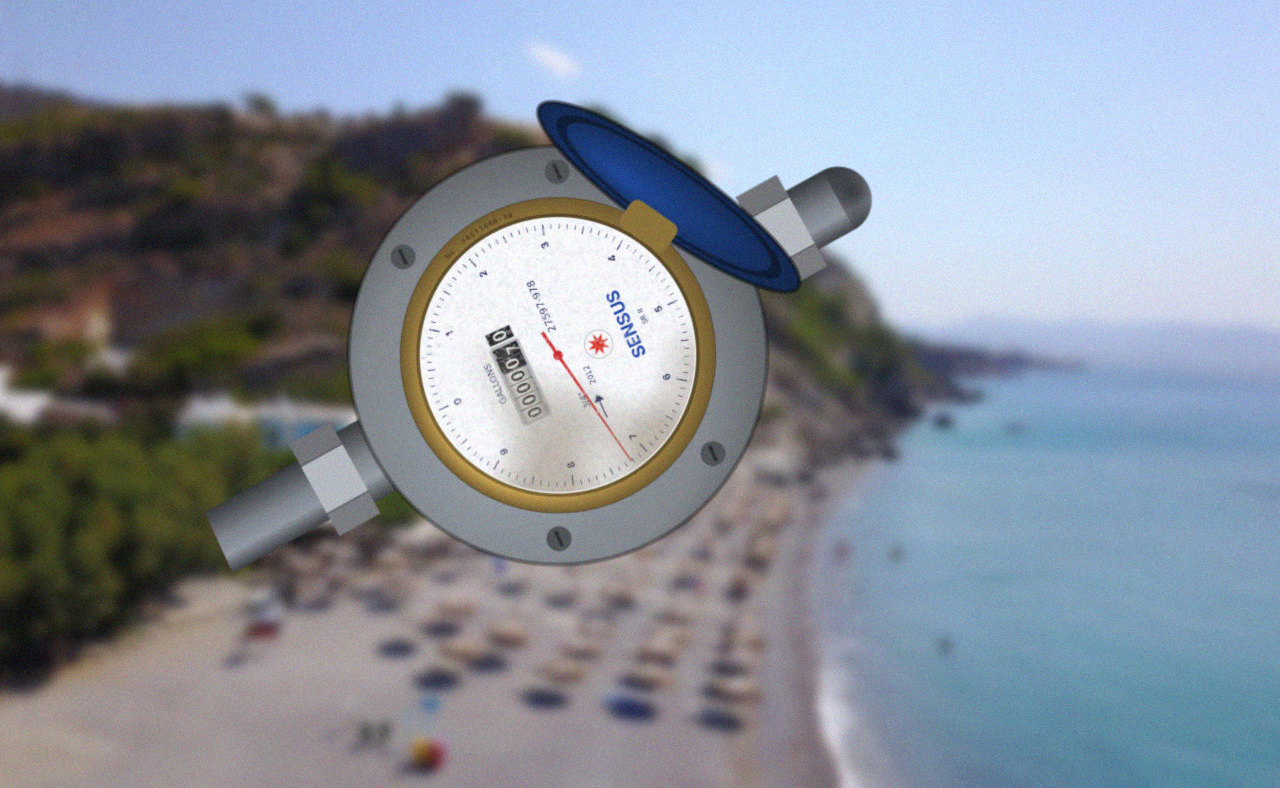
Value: 67.2gal
